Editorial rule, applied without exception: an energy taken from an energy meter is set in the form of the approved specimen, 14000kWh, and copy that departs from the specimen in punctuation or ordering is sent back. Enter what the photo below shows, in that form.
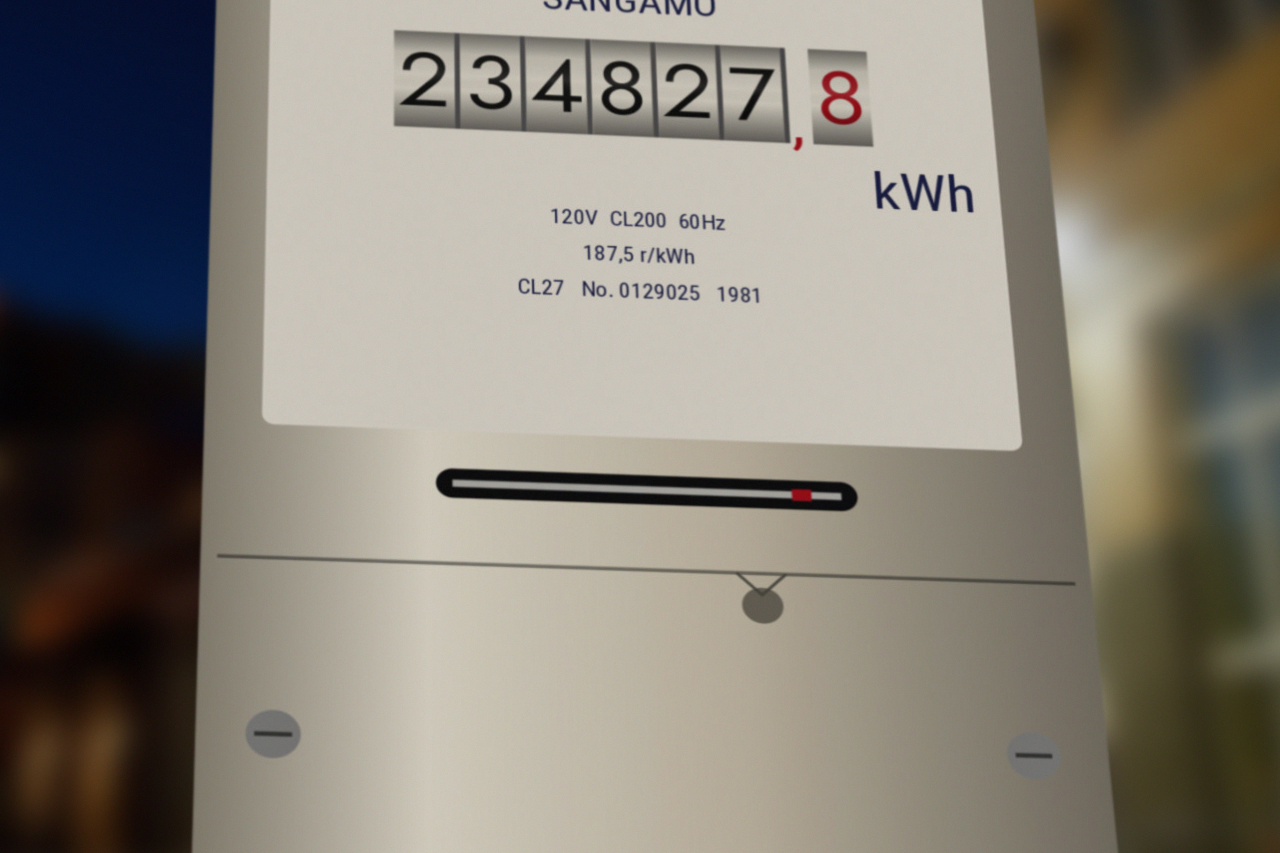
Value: 234827.8kWh
